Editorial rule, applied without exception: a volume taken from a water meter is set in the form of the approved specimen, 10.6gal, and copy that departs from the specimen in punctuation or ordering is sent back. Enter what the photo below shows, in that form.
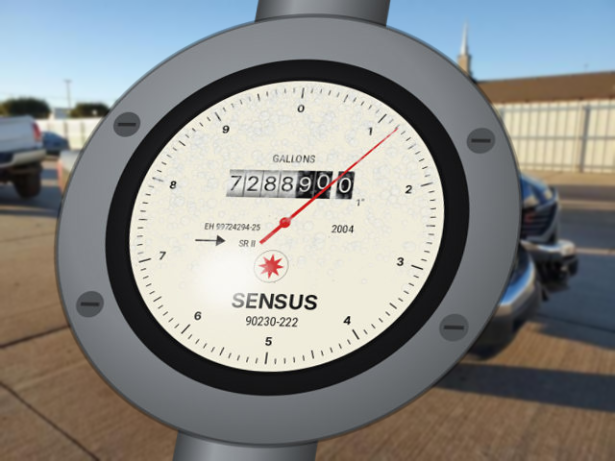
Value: 7288901.2gal
